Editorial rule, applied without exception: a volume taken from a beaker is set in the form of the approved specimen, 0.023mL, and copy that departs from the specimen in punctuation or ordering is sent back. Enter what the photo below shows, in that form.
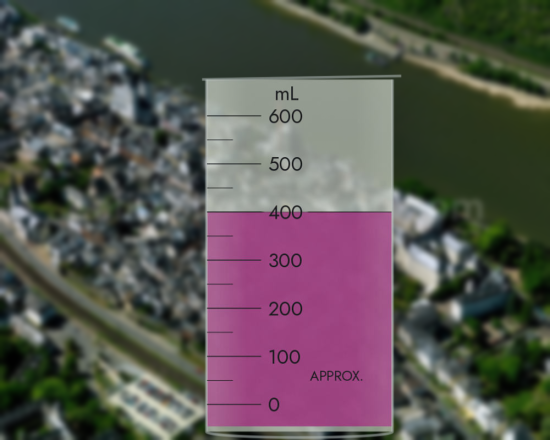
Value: 400mL
